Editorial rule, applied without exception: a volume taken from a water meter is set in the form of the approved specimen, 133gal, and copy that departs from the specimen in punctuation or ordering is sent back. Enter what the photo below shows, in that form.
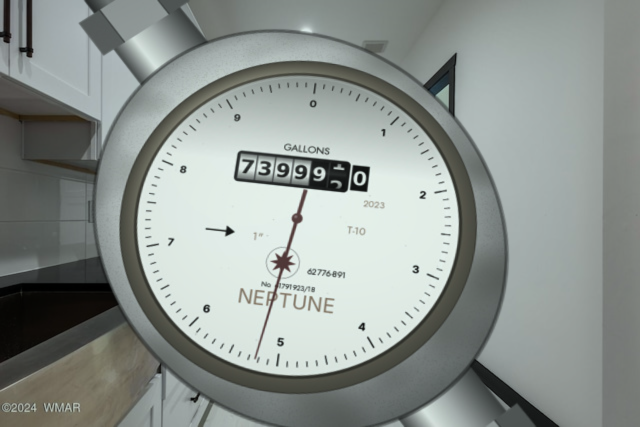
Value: 7399915.2gal
